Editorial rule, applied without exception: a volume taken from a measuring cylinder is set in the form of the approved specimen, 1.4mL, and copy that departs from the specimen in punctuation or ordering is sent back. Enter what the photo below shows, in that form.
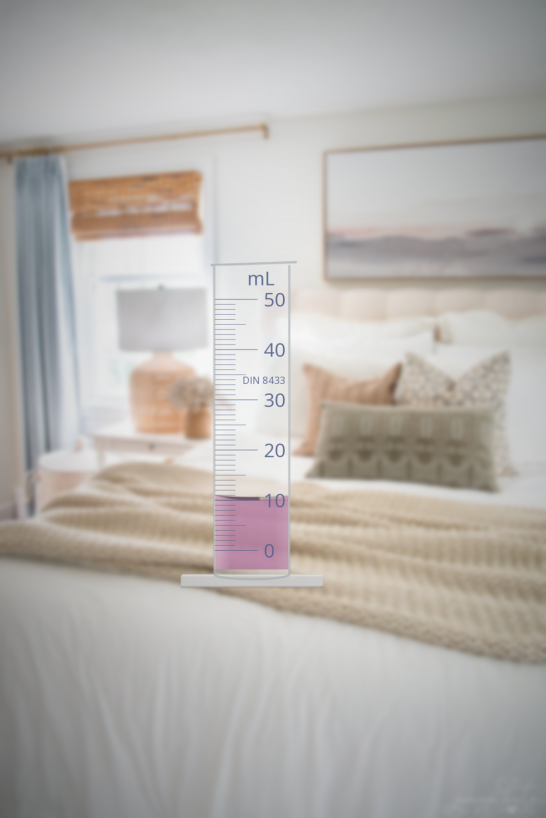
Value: 10mL
